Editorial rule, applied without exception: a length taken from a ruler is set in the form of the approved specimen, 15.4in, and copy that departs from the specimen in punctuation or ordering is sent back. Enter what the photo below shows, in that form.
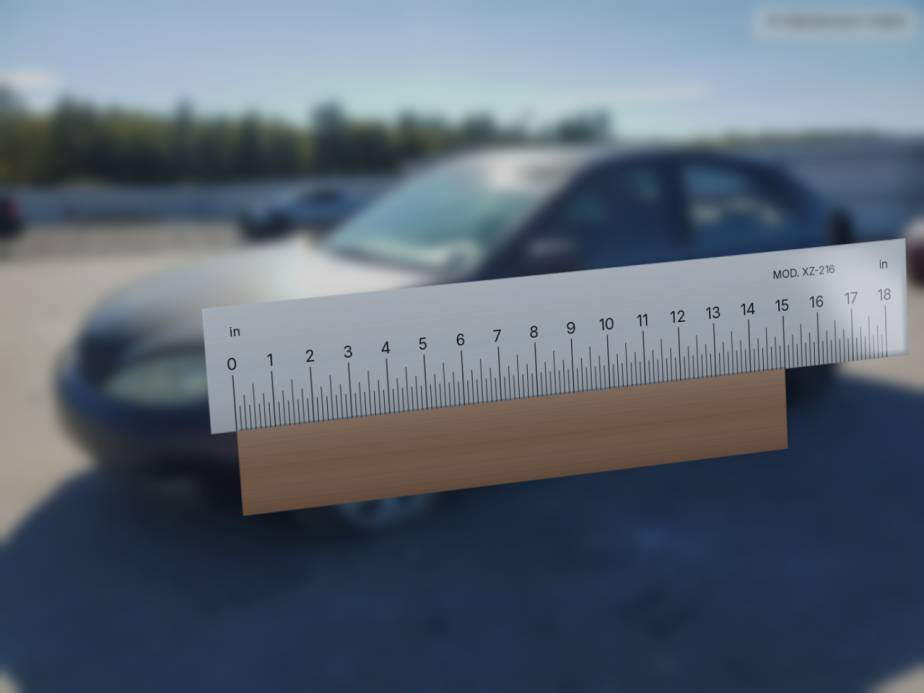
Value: 15in
